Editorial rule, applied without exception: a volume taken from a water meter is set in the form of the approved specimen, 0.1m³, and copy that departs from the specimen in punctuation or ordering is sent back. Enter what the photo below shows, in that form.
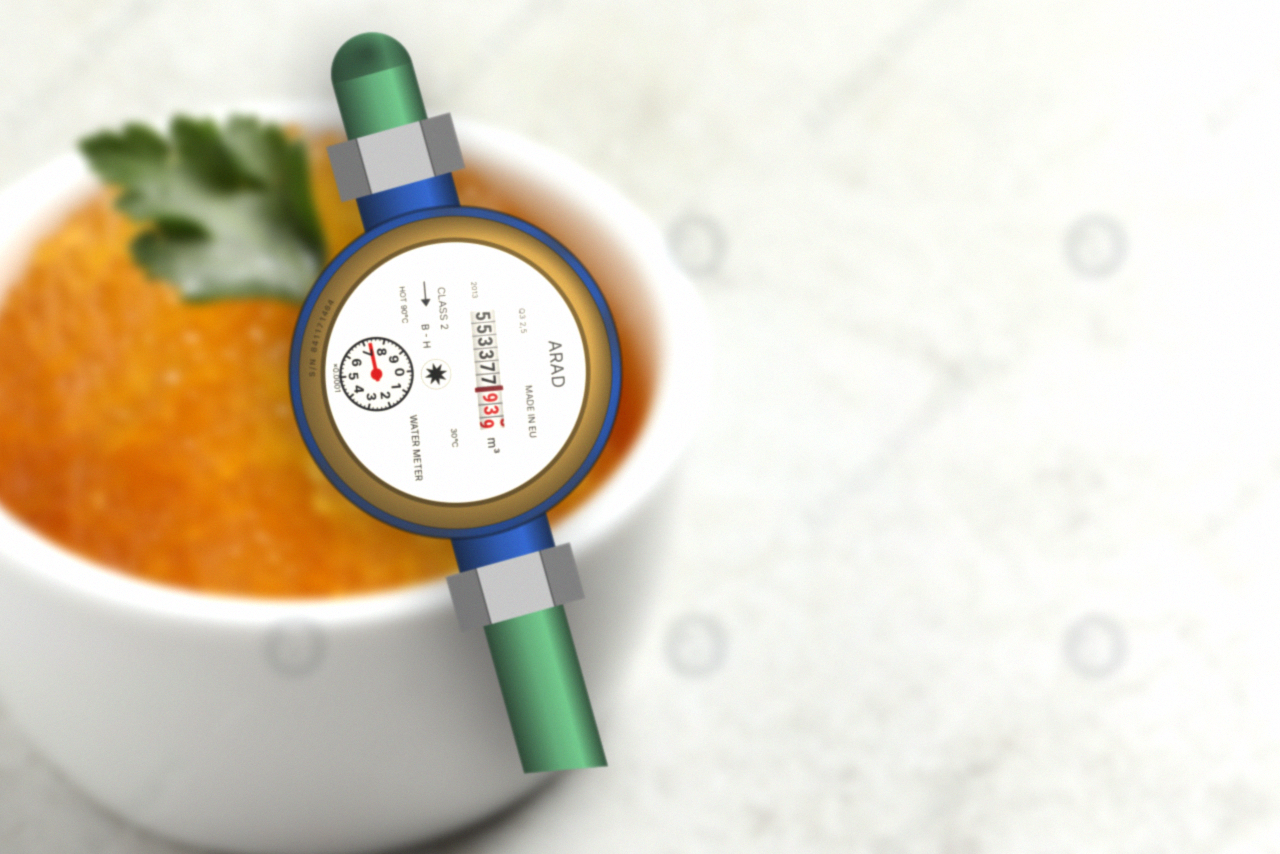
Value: 553377.9387m³
